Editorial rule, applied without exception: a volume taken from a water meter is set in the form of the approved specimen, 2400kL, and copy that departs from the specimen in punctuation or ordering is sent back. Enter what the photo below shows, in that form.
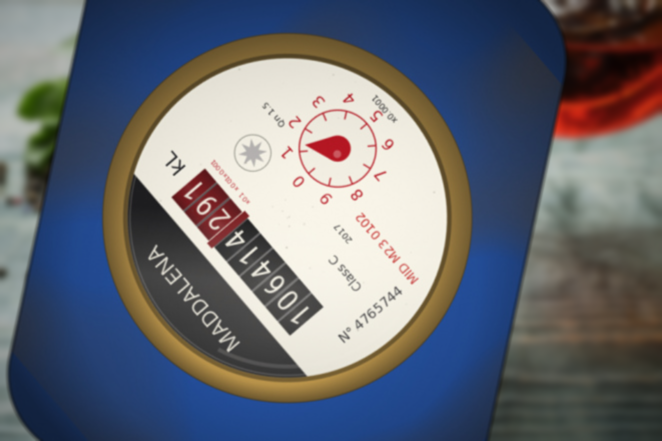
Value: 106414.2911kL
